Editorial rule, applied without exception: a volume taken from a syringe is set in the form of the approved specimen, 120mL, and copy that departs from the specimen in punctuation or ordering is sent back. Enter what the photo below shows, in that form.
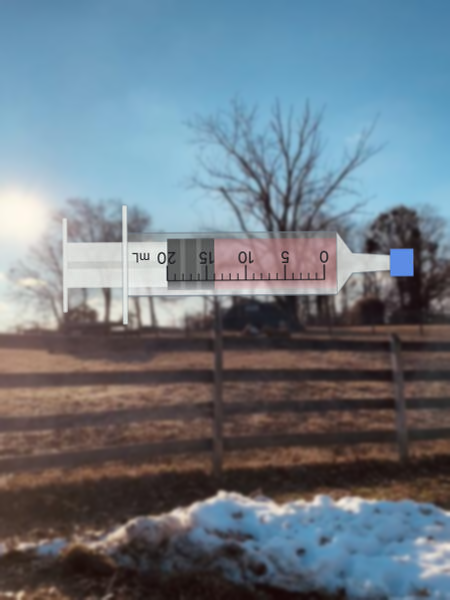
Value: 14mL
